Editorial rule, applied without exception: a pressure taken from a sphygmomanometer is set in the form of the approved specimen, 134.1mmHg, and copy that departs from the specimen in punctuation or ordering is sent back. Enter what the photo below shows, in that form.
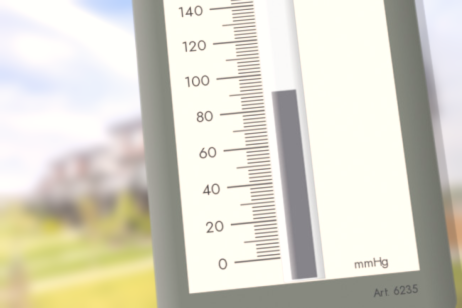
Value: 90mmHg
